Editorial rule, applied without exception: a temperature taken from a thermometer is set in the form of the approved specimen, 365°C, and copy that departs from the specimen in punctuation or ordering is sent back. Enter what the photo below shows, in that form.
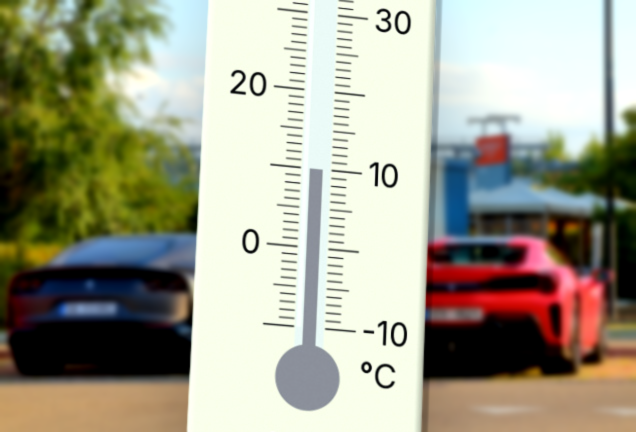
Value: 10°C
